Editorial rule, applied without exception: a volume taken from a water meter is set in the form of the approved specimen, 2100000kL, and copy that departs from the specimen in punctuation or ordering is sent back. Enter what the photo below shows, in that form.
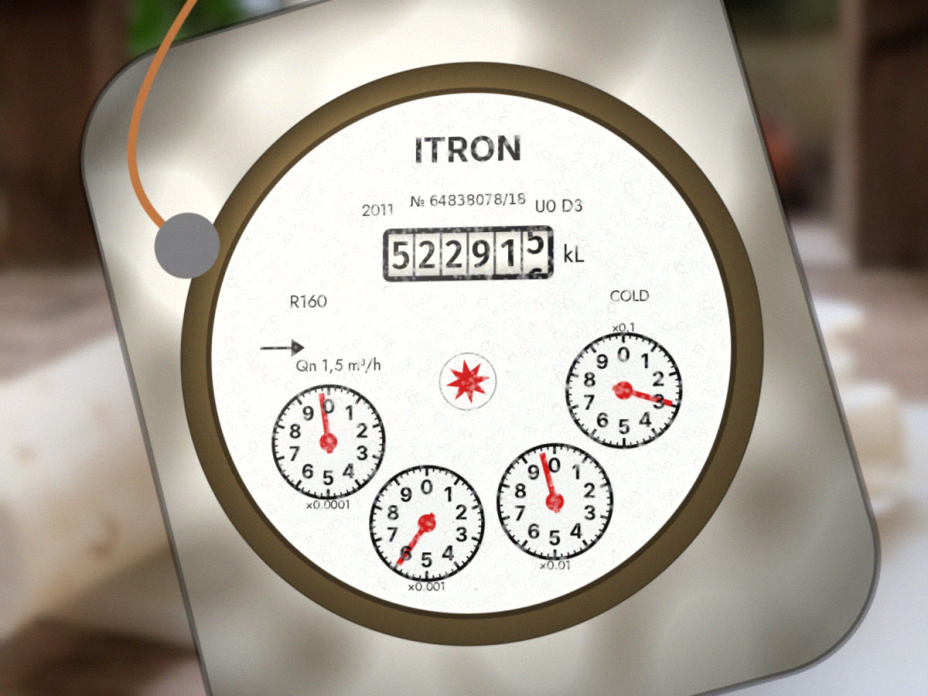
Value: 522915.2959kL
